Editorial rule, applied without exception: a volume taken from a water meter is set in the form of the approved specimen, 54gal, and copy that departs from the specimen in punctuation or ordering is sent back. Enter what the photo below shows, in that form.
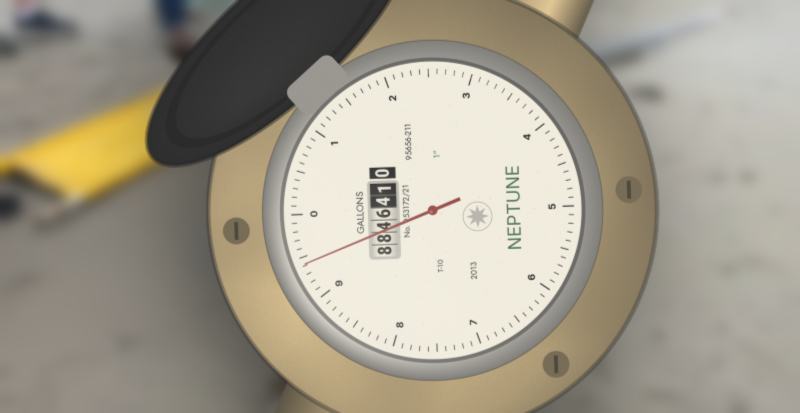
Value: 8846409.4gal
